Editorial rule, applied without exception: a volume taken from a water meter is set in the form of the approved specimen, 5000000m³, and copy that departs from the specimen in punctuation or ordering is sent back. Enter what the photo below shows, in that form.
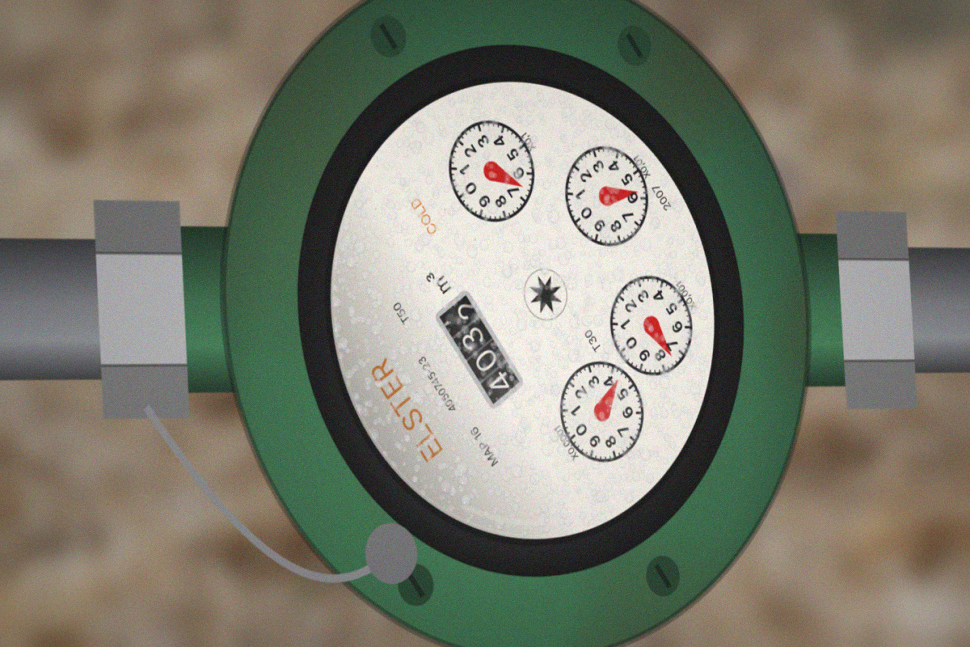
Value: 4031.6574m³
